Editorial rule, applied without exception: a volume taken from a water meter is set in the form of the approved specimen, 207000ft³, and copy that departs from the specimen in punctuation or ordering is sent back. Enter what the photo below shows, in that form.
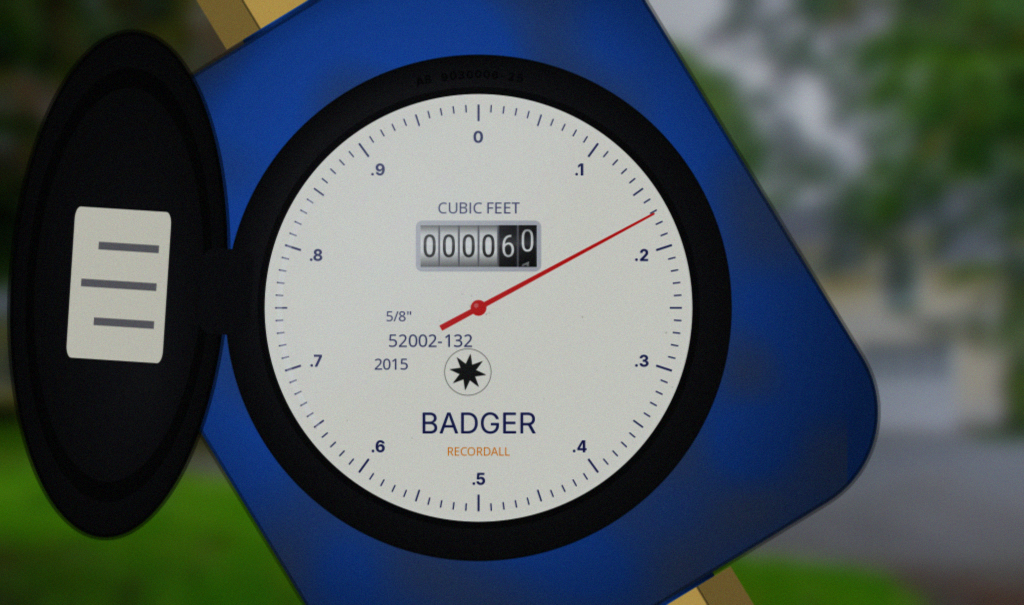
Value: 60.17ft³
